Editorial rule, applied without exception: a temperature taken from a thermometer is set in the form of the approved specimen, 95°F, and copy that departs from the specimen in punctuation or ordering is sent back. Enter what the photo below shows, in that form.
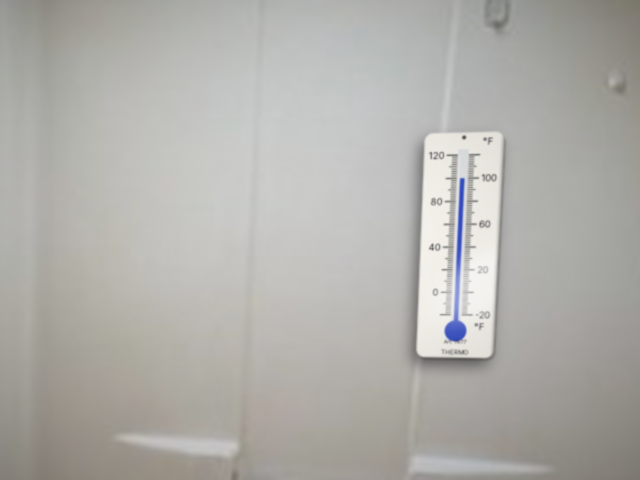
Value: 100°F
